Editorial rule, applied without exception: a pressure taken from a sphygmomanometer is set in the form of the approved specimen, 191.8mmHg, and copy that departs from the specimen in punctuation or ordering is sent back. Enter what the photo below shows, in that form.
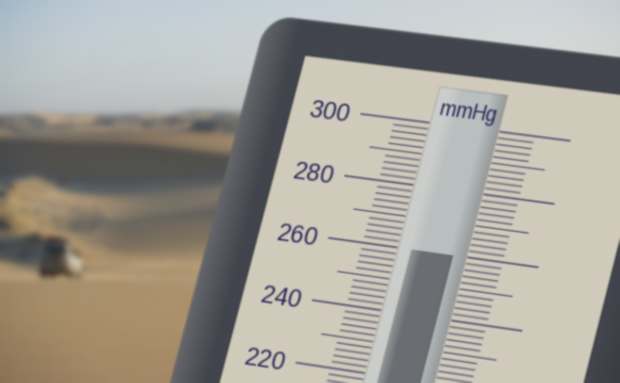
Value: 260mmHg
